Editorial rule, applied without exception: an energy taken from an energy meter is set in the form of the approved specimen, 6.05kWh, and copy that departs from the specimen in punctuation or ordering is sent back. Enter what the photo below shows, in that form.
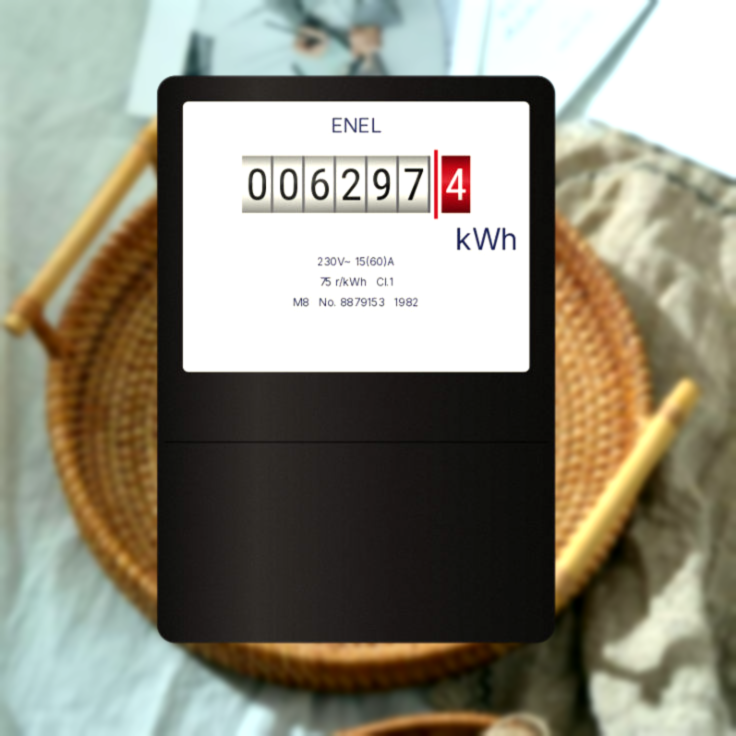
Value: 6297.4kWh
